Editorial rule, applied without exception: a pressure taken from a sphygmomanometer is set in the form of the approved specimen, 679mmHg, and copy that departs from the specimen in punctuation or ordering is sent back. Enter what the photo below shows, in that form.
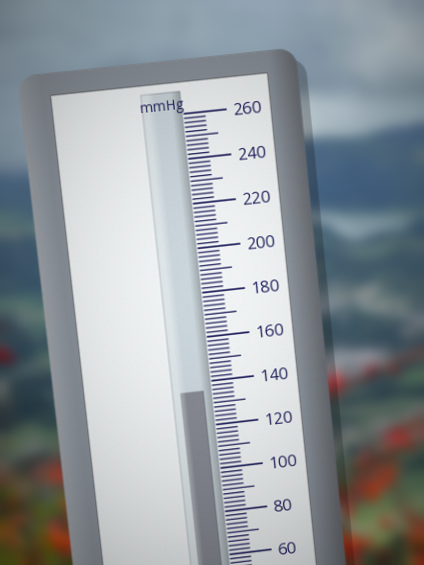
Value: 136mmHg
